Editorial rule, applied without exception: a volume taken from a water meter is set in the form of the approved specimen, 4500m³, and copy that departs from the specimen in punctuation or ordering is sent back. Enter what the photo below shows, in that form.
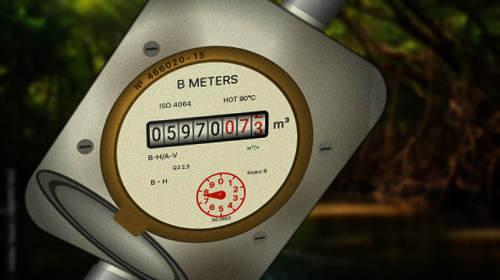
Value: 5970.0727m³
